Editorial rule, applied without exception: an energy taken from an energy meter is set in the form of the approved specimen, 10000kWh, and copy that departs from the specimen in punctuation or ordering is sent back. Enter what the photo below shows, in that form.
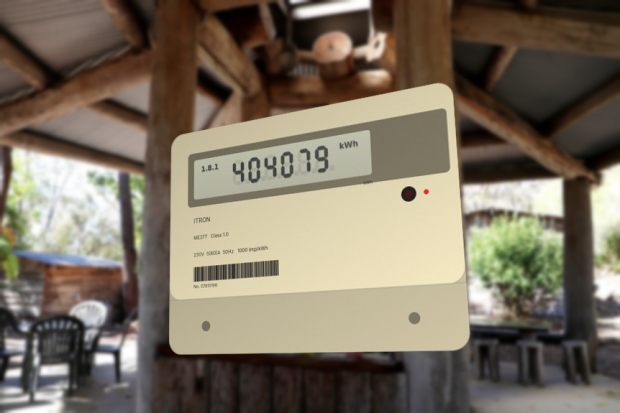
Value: 404079kWh
